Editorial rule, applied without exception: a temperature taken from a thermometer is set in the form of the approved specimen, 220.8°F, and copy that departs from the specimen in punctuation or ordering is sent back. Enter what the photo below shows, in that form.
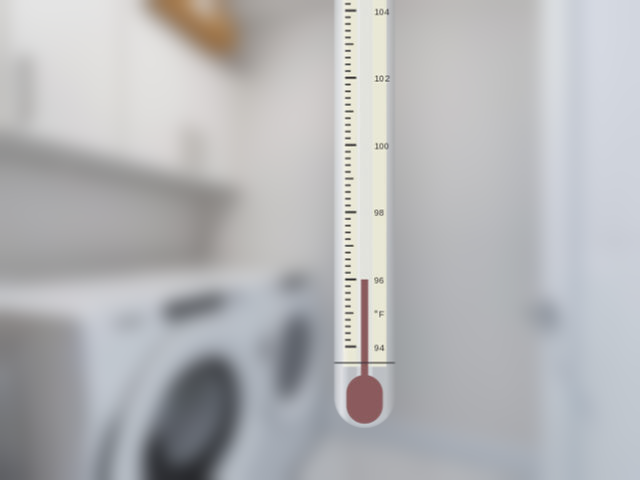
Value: 96°F
